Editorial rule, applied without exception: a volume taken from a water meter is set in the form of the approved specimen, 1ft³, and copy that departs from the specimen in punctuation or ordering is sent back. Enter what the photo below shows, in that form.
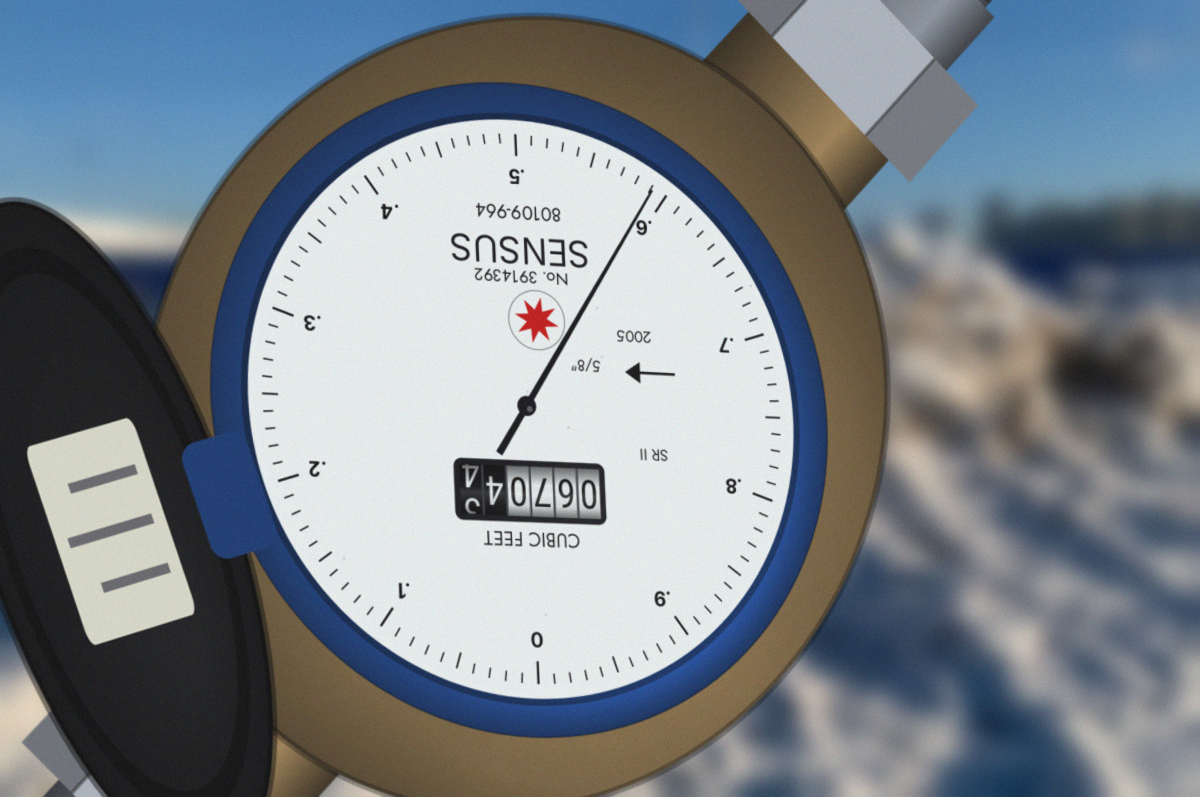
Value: 67043.59ft³
